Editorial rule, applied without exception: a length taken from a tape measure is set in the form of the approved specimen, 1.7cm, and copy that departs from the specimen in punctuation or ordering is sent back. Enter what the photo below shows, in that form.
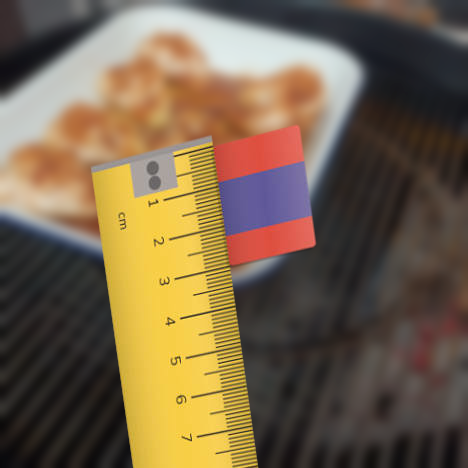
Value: 3cm
